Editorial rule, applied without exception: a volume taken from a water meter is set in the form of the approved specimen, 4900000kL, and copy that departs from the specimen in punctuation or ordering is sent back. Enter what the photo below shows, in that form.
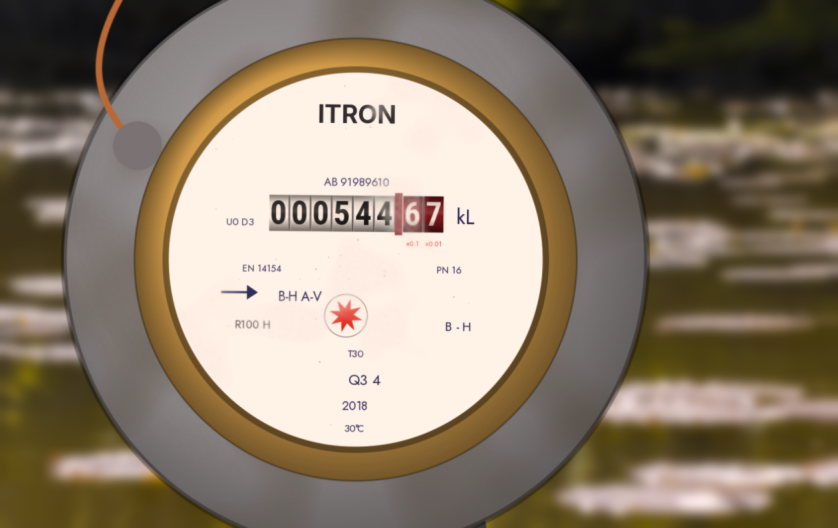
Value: 544.67kL
